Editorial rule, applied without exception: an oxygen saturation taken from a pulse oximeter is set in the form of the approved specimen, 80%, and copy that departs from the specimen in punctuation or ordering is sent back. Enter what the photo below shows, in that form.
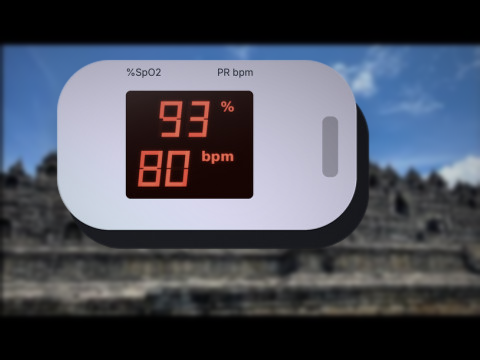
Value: 93%
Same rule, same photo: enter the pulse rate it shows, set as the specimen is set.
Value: 80bpm
